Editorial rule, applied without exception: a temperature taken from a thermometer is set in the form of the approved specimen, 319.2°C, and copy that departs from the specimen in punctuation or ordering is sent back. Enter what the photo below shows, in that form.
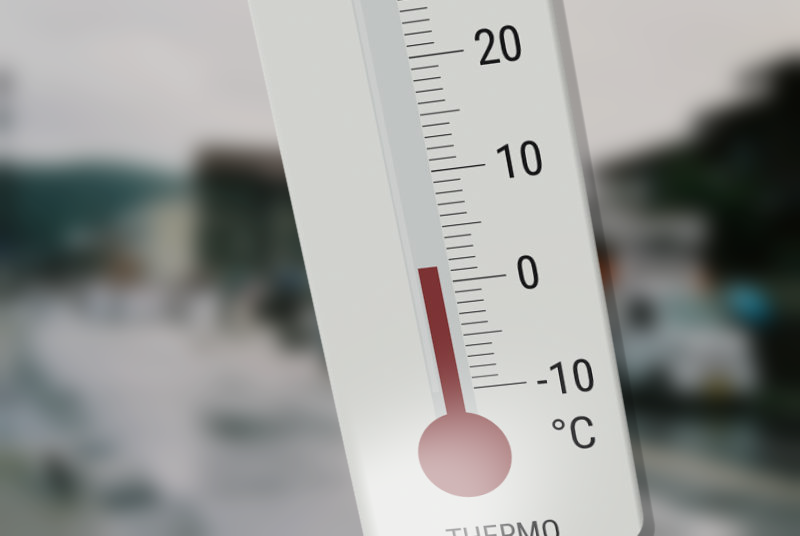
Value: 1.5°C
